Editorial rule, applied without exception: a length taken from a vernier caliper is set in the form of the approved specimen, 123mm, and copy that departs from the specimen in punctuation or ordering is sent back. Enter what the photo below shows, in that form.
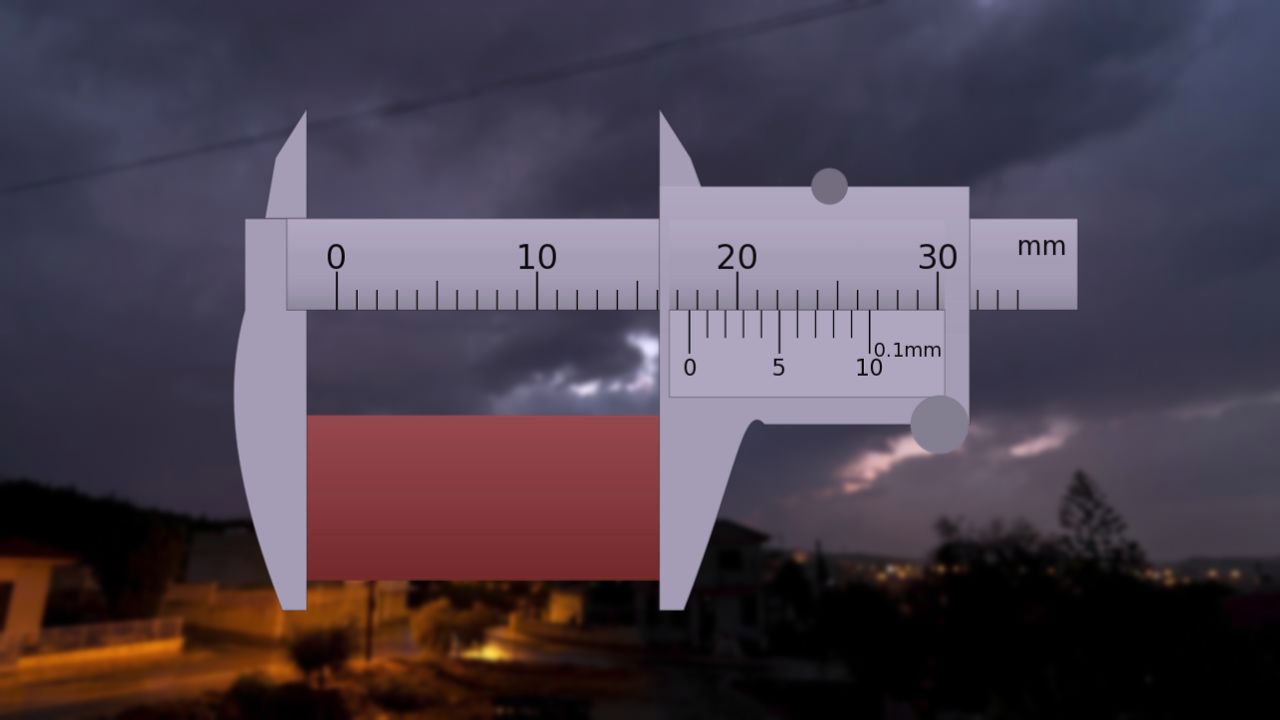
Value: 17.6mm
